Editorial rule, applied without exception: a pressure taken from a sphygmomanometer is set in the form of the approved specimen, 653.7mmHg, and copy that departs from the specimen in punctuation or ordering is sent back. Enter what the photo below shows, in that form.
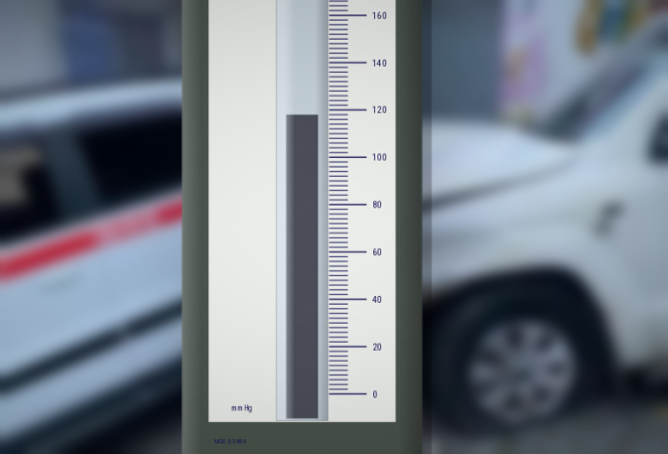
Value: 118mmHg
